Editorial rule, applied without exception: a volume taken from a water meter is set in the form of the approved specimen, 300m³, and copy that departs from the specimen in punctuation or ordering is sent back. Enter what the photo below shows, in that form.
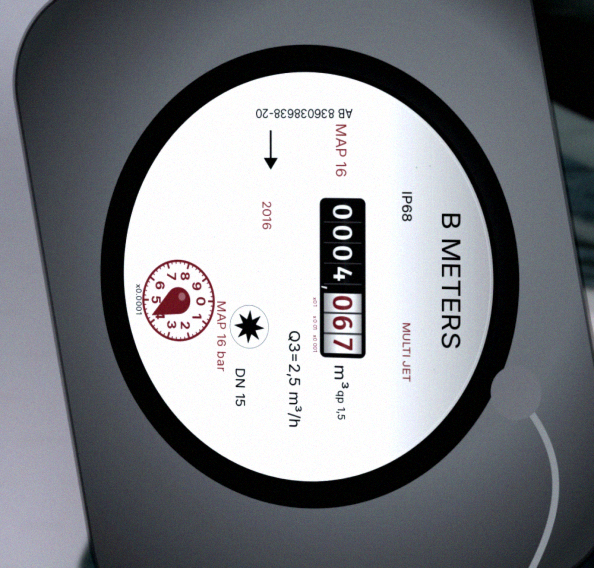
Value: 4.0674m³
